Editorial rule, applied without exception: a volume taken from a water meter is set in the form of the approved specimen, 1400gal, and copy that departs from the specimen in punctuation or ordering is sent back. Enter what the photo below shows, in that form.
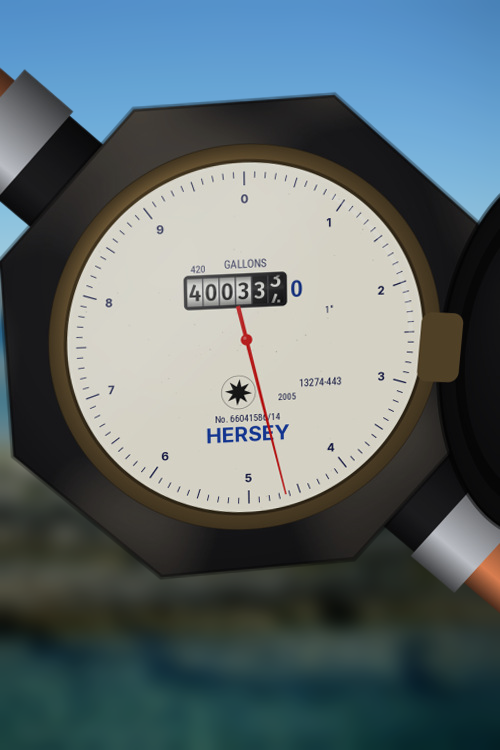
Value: 4003334.6gal
